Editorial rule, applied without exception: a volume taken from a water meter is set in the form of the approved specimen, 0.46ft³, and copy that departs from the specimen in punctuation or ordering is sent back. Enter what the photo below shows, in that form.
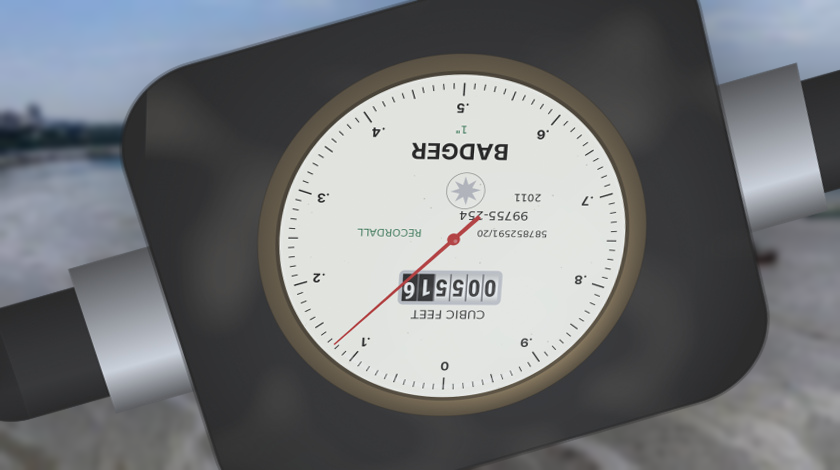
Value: 5516.12ft³
